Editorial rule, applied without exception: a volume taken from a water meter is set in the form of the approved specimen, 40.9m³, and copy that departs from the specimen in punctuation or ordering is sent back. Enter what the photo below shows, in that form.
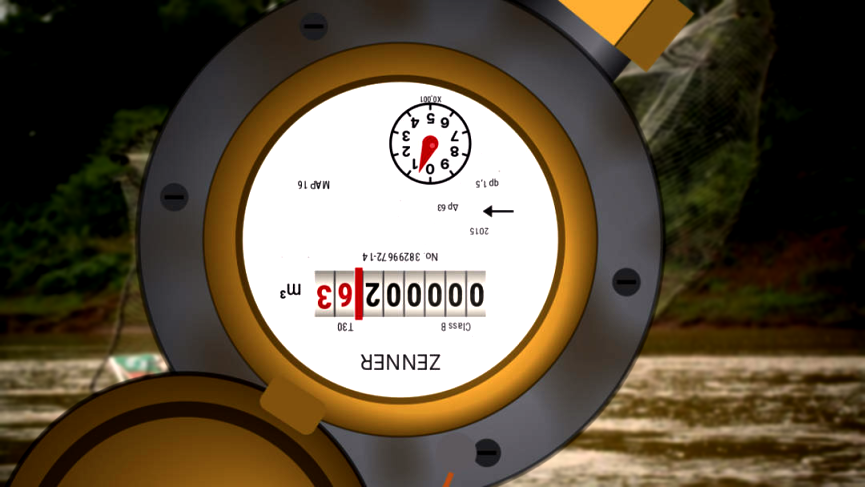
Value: 2.630m³
